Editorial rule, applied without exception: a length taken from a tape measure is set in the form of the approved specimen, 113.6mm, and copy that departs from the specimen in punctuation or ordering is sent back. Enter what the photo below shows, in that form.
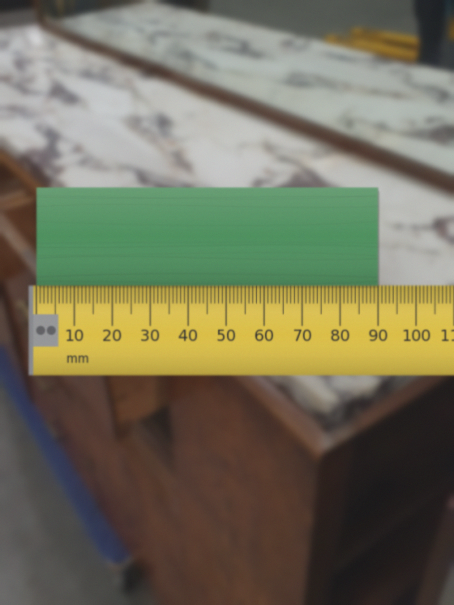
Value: 90mm
